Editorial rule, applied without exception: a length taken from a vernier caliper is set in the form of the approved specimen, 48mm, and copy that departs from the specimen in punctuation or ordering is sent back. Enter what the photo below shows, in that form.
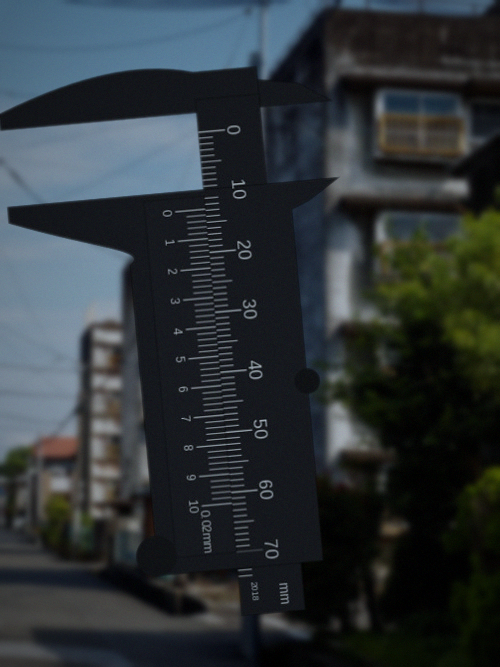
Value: 12.8mm
